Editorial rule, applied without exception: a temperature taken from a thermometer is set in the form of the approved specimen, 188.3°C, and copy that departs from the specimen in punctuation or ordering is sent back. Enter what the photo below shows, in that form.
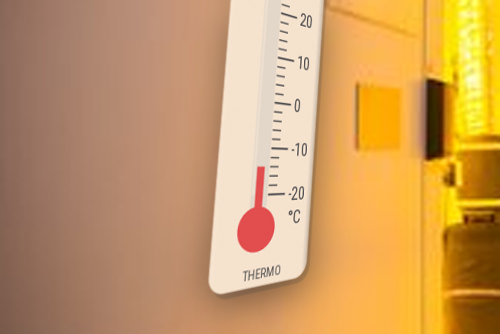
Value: -14°C
